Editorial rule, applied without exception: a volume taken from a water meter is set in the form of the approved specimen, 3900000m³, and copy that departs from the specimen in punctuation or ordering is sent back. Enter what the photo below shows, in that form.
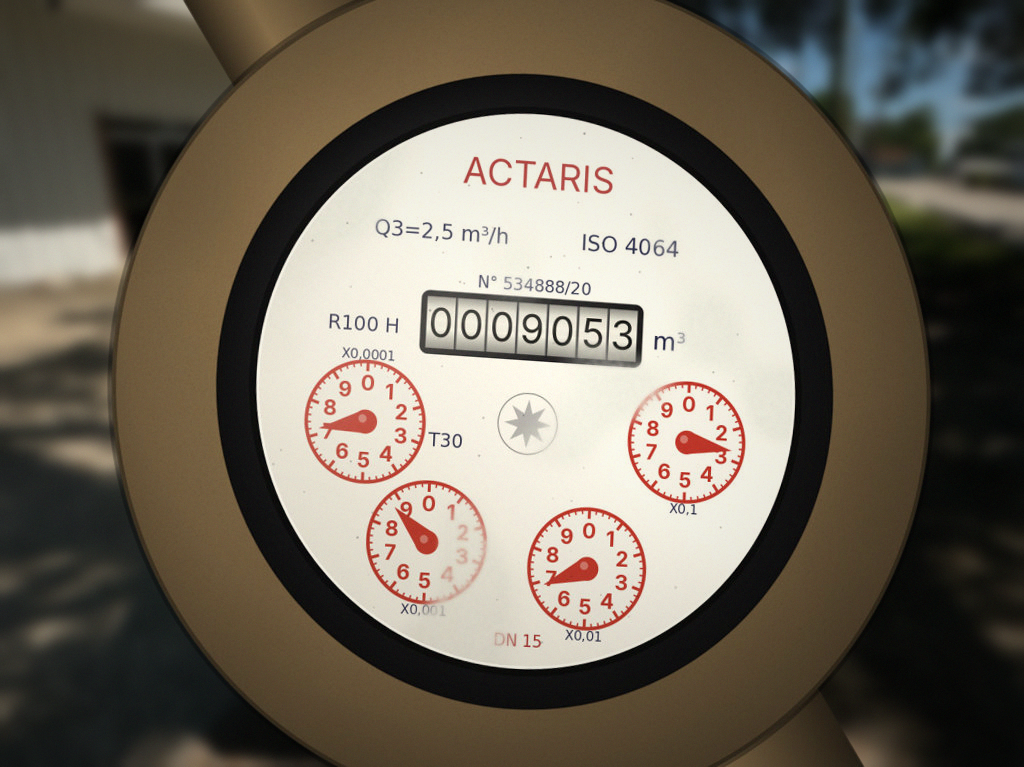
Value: 9053.2687m³
